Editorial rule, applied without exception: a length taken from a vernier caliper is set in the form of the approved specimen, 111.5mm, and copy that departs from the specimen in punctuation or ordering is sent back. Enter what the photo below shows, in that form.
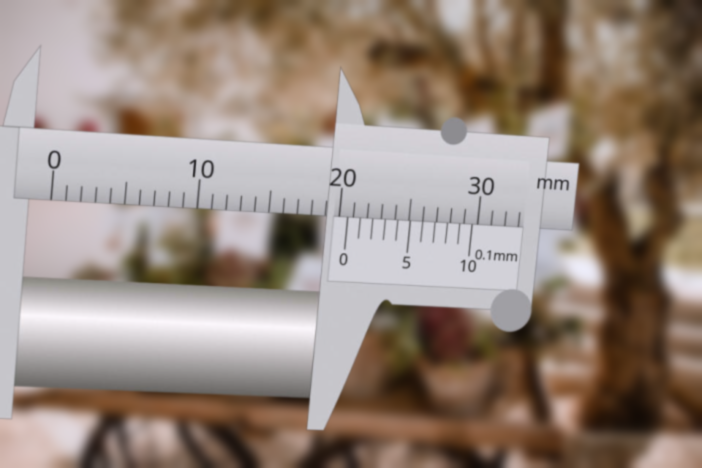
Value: 20.6mm
